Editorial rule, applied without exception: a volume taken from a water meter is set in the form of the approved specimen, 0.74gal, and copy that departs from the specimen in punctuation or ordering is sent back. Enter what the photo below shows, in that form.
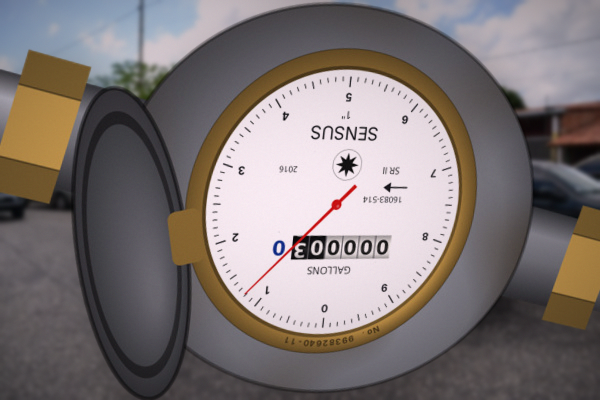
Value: 31.2gal
